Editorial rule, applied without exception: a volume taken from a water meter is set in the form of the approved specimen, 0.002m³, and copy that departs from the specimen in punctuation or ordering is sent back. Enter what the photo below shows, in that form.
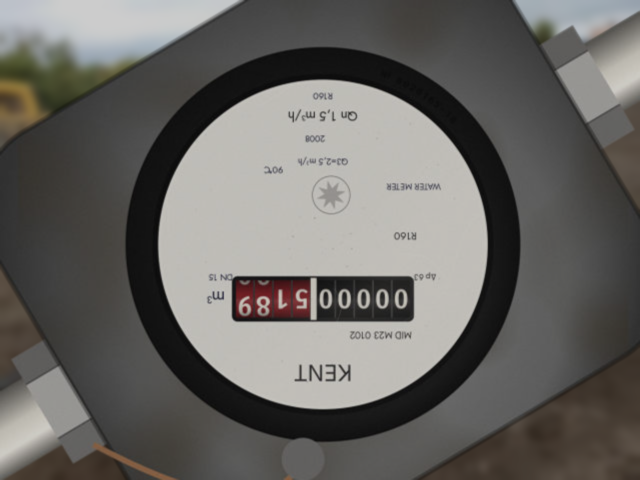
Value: 0.5189m³
